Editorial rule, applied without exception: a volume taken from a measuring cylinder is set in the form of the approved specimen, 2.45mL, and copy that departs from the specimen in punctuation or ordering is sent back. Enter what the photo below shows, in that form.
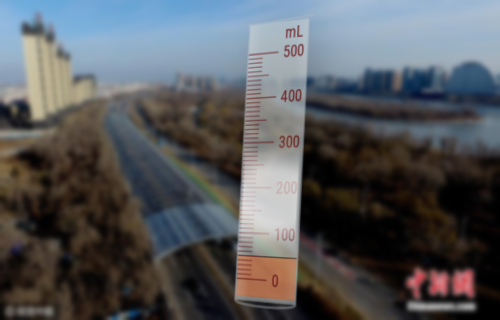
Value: 50mL
